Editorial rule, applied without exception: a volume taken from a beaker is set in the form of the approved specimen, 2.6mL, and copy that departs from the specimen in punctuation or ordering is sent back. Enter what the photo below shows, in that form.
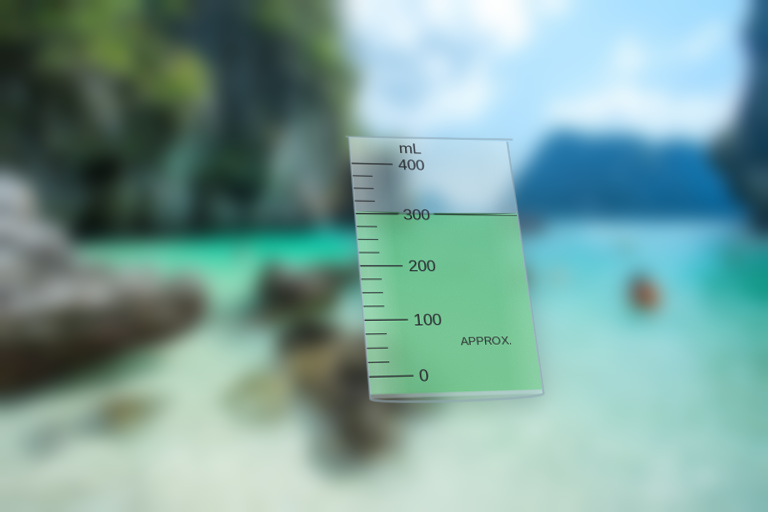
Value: 300mL
